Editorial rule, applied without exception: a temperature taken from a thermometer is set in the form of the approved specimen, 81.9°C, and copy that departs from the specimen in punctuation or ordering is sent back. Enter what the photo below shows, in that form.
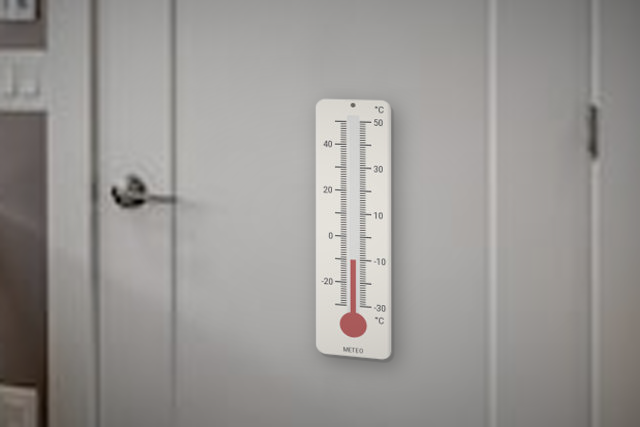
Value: -10°C
